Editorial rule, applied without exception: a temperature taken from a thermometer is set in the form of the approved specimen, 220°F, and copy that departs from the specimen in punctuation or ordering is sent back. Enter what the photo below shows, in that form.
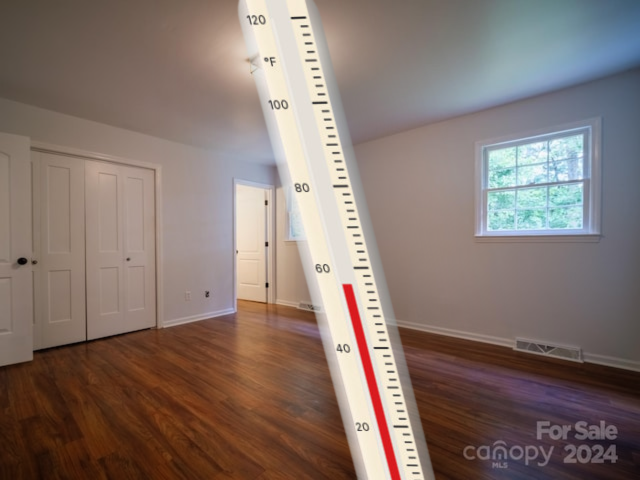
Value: 56°F
